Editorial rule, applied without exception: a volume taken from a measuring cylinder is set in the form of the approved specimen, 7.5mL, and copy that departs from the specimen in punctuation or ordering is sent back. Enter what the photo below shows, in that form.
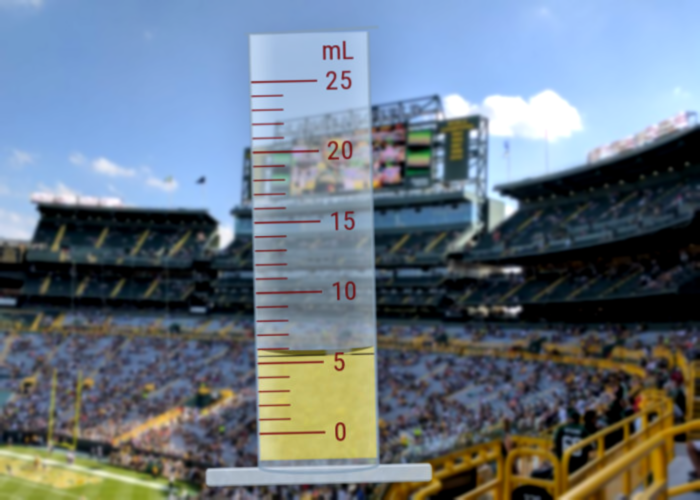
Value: 5.5mL
